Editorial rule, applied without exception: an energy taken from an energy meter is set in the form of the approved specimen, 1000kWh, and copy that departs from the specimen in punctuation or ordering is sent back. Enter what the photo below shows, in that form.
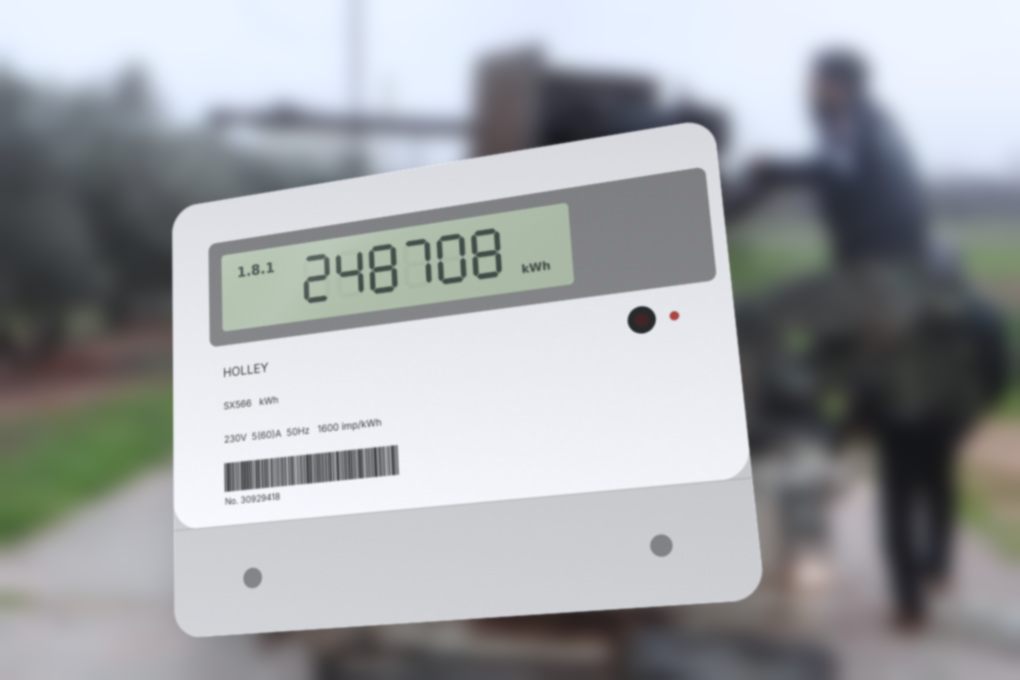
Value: 248708kWh
